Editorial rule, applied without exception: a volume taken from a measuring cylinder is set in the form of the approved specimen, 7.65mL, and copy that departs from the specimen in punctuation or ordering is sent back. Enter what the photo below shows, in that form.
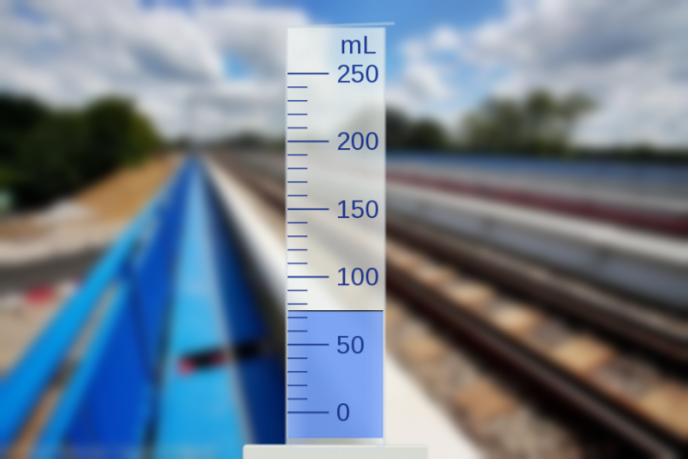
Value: 75mL
